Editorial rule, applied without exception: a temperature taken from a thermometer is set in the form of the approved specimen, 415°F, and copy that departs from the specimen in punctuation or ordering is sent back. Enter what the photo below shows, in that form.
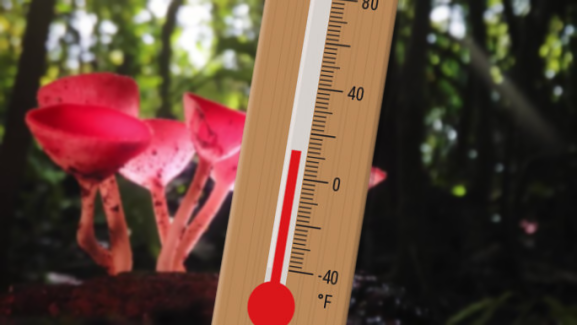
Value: 12°F
